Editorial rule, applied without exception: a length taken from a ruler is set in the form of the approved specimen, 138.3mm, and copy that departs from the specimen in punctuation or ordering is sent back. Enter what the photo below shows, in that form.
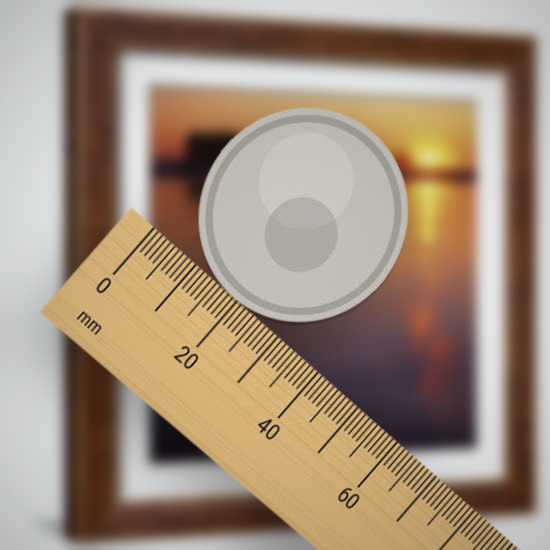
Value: 38mm
